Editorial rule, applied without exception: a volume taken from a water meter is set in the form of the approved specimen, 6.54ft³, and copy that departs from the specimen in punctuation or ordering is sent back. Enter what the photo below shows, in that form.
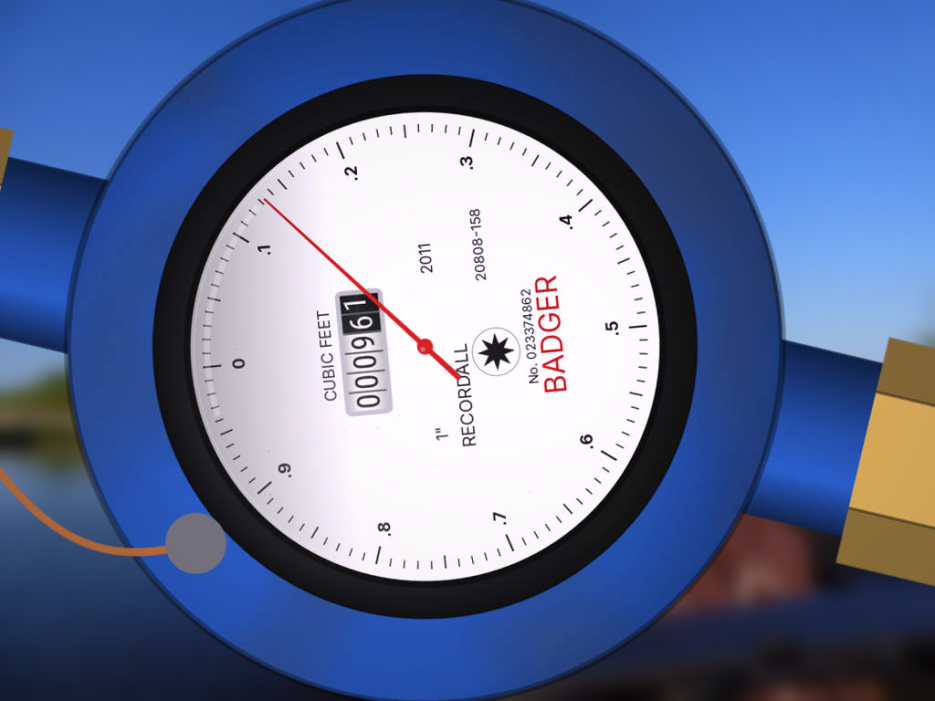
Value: 961.13ft³
